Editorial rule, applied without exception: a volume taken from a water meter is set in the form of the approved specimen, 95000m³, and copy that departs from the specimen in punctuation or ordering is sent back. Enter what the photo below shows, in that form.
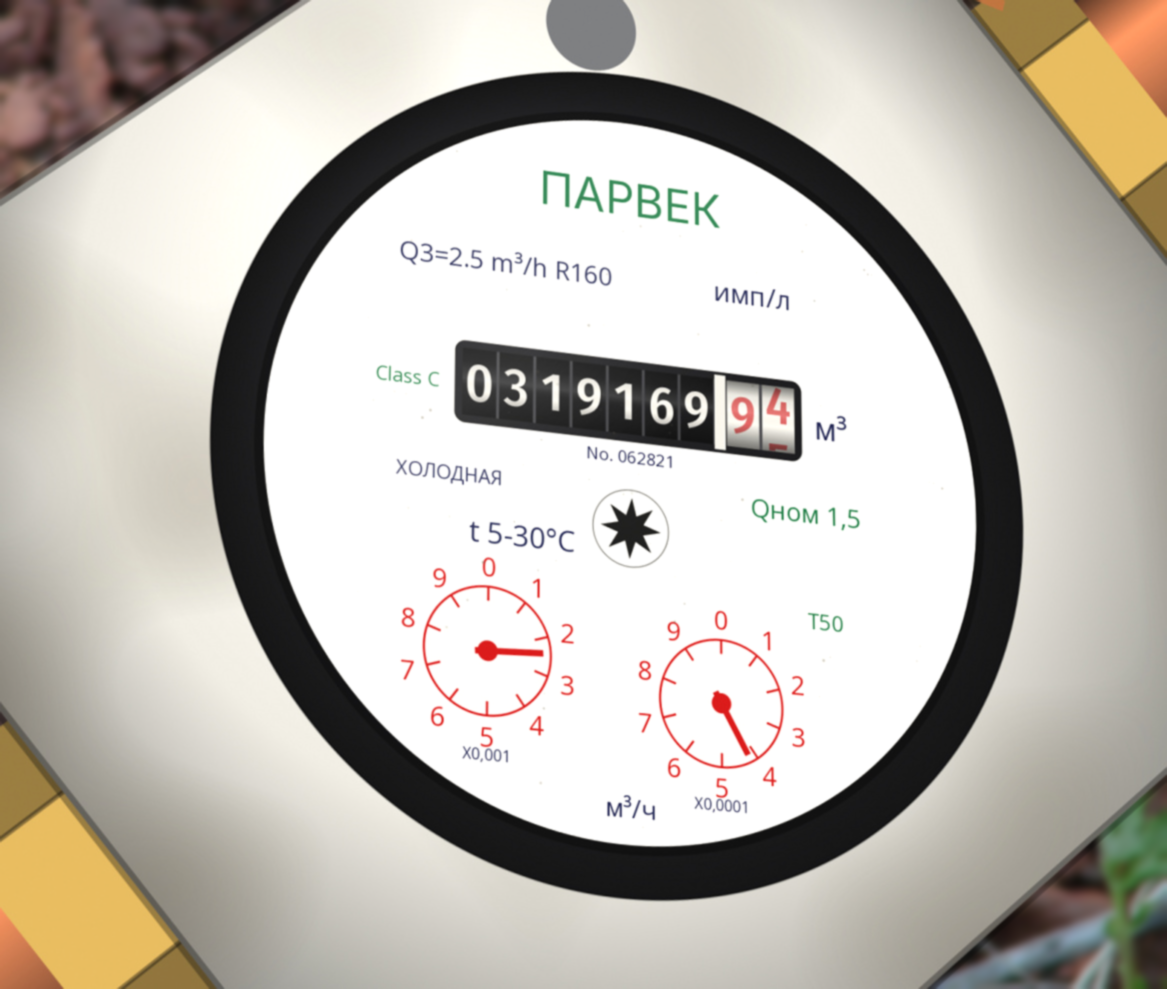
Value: 319169.9424m³
